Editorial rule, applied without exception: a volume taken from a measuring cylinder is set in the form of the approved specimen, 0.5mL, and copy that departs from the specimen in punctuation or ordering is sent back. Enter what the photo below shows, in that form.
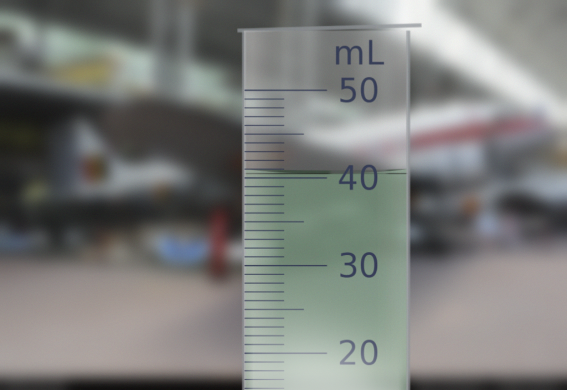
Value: 40.5mL
